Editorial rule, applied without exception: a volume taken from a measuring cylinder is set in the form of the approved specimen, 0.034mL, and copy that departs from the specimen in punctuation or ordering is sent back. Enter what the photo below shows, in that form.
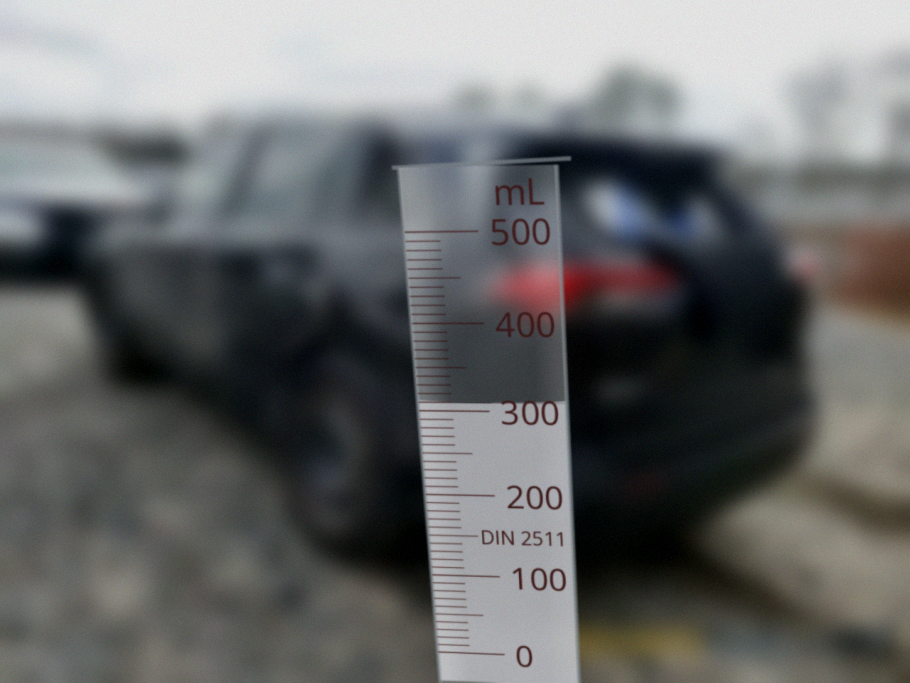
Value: 310mL
